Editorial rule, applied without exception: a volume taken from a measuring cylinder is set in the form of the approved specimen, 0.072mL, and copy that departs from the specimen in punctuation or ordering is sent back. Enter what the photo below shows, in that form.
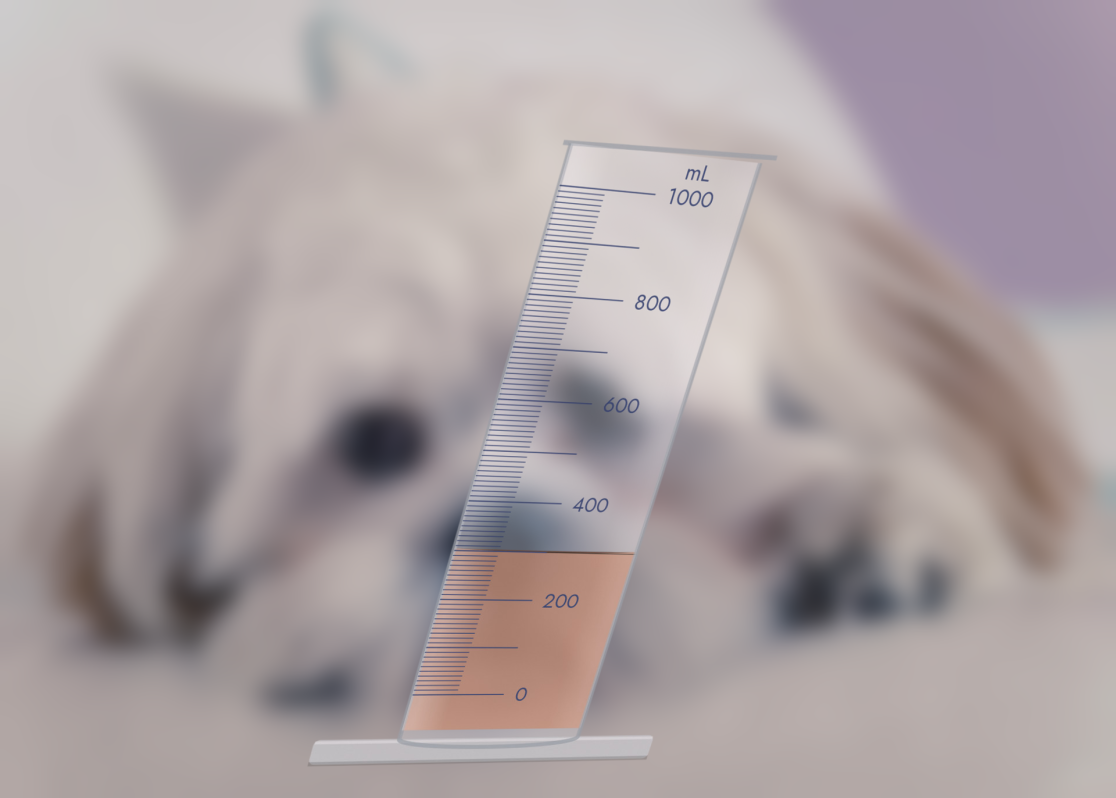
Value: 300mL
